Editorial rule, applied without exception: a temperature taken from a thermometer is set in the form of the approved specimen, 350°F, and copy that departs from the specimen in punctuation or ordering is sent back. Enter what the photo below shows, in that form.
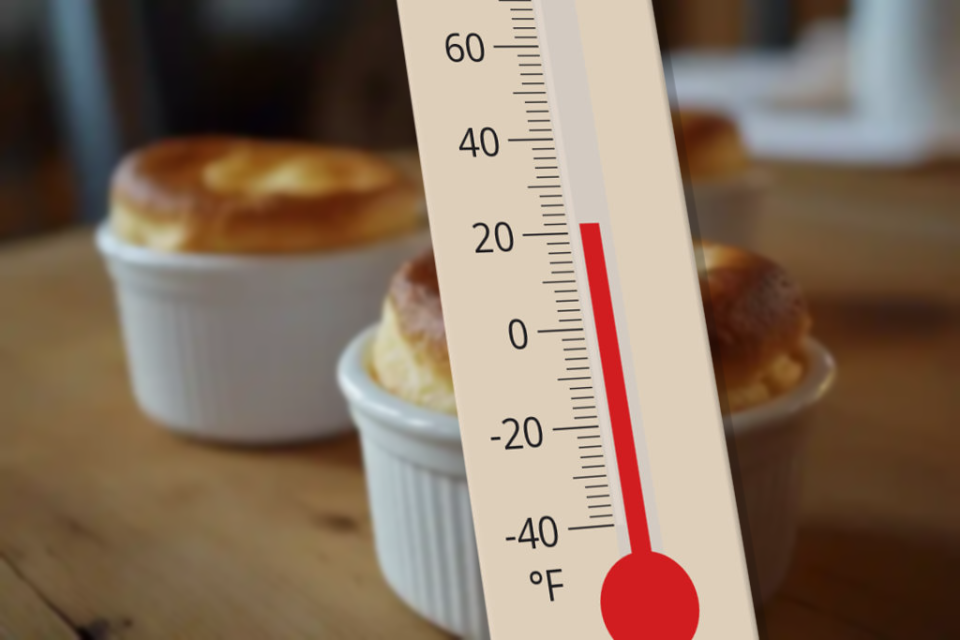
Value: 22°F
